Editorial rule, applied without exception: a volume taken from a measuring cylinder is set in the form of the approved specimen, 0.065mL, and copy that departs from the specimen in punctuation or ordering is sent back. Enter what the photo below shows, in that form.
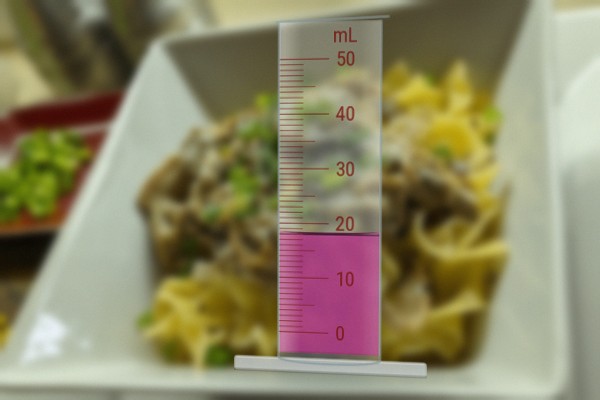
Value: 18mL
